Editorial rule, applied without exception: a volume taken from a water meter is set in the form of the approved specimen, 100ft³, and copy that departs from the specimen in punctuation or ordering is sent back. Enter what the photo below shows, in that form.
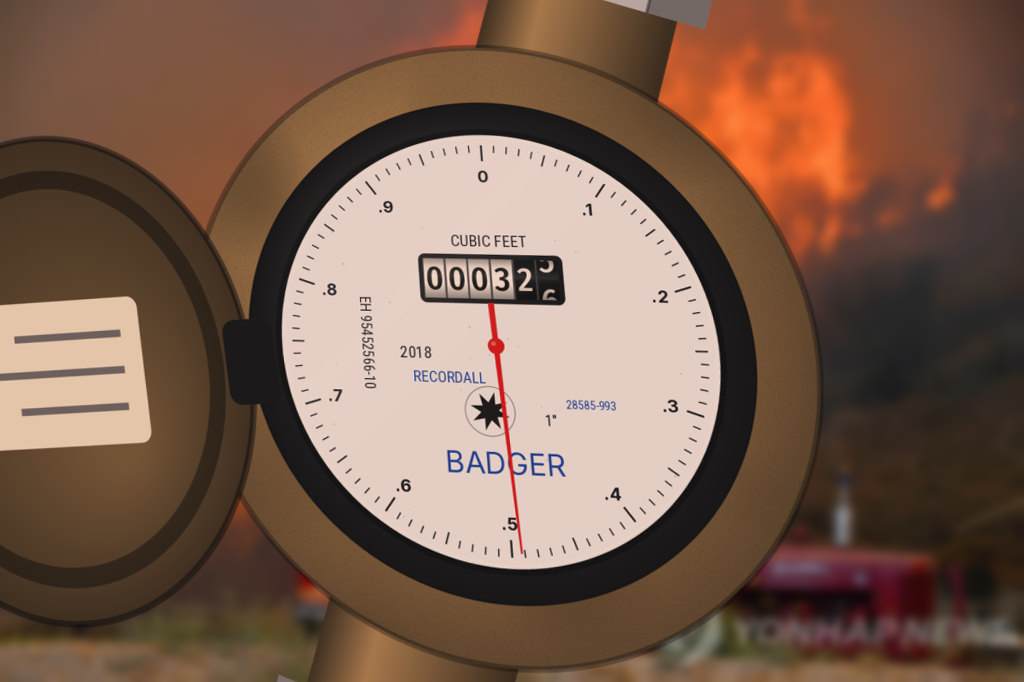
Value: 325.49ft³
